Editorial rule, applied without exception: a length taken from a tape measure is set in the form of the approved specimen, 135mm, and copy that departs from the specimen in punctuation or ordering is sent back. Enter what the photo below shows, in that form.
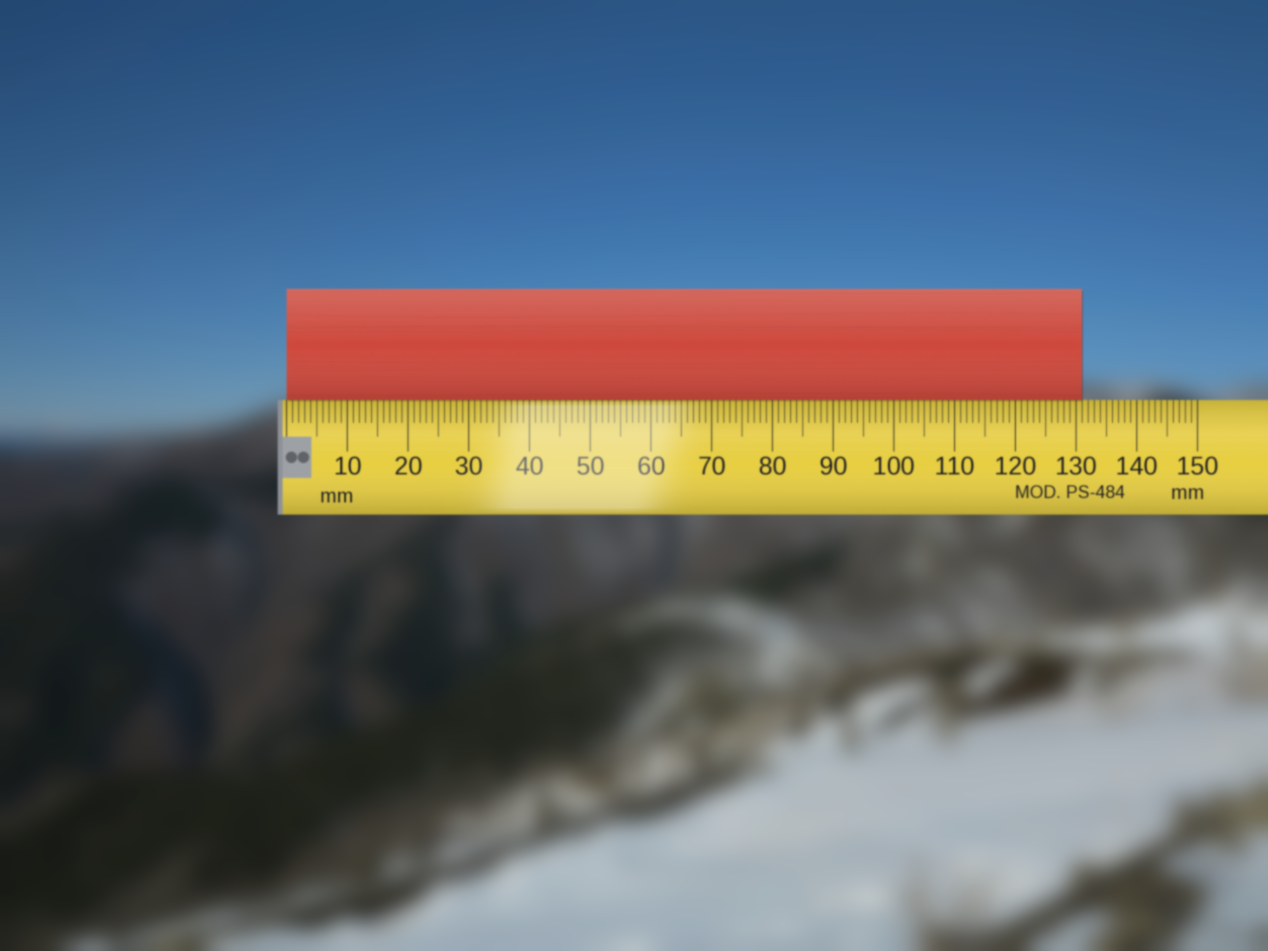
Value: 131mm
